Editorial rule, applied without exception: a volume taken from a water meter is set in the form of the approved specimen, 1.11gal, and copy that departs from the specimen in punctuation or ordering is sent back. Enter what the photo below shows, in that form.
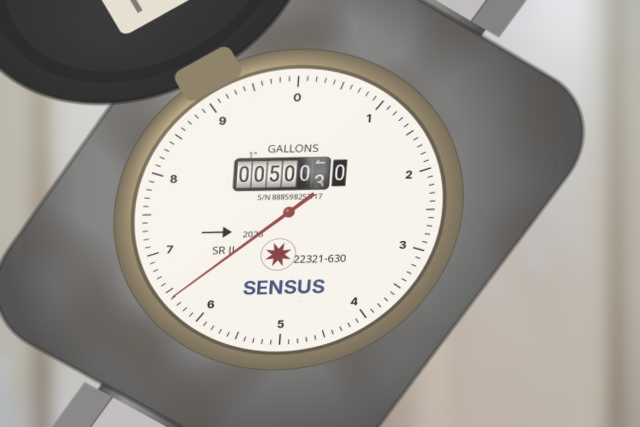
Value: 50026.4gal
